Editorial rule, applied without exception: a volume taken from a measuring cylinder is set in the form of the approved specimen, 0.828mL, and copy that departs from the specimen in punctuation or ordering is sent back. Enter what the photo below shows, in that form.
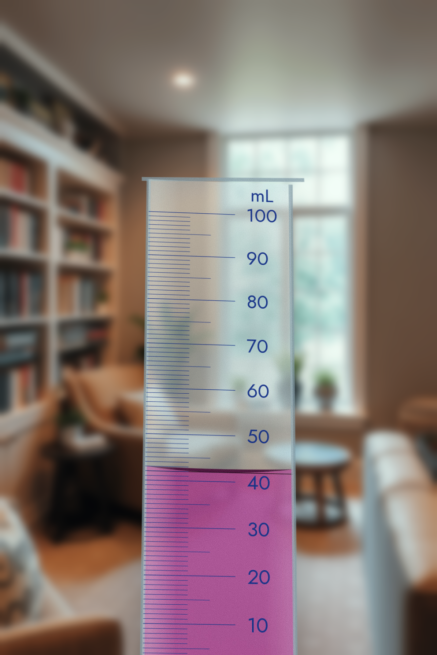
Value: 42mL
